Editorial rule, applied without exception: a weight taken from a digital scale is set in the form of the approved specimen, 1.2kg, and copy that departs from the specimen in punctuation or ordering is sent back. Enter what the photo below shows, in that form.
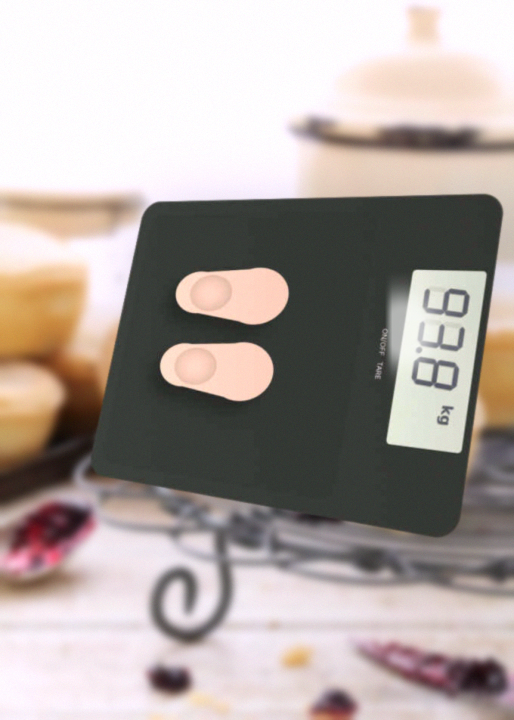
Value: 93.8kg
